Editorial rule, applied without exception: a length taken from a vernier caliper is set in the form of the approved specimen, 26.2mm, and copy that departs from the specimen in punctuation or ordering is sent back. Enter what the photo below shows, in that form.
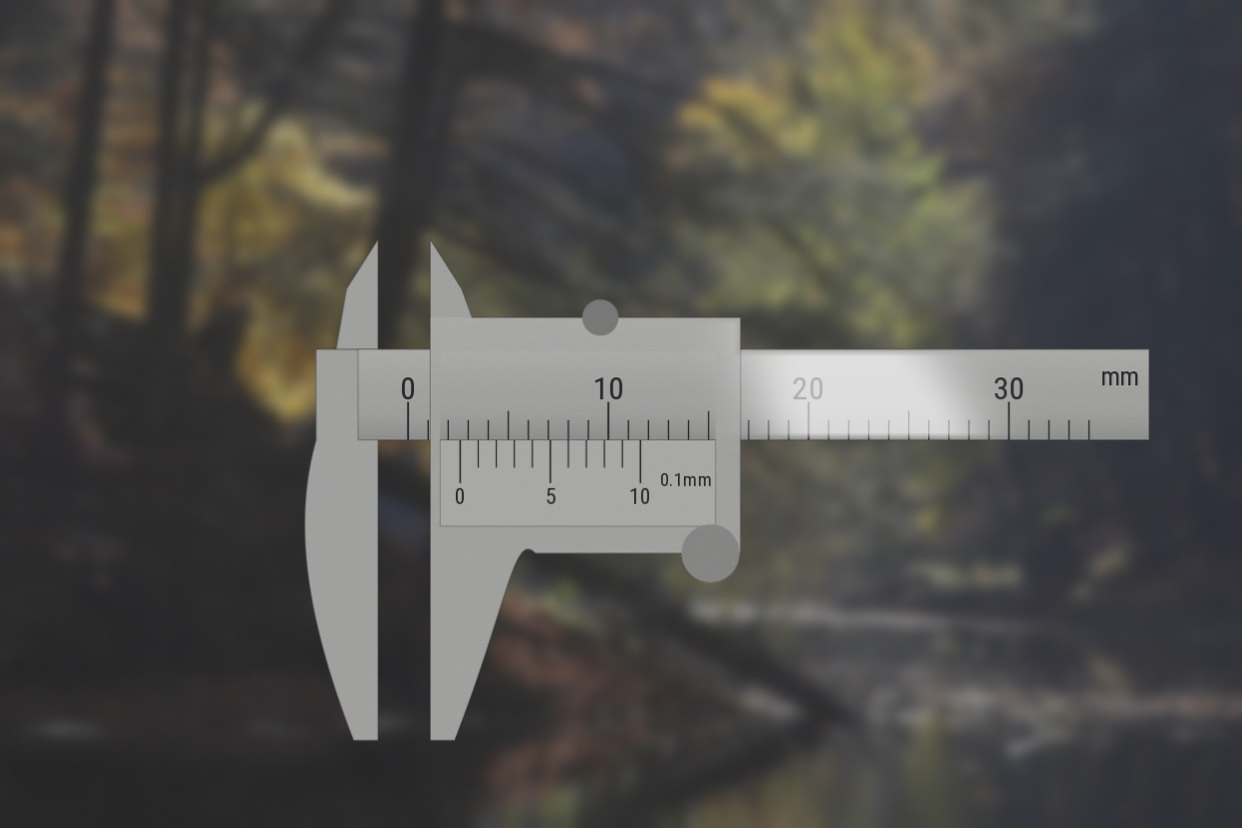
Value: 2.6mm
